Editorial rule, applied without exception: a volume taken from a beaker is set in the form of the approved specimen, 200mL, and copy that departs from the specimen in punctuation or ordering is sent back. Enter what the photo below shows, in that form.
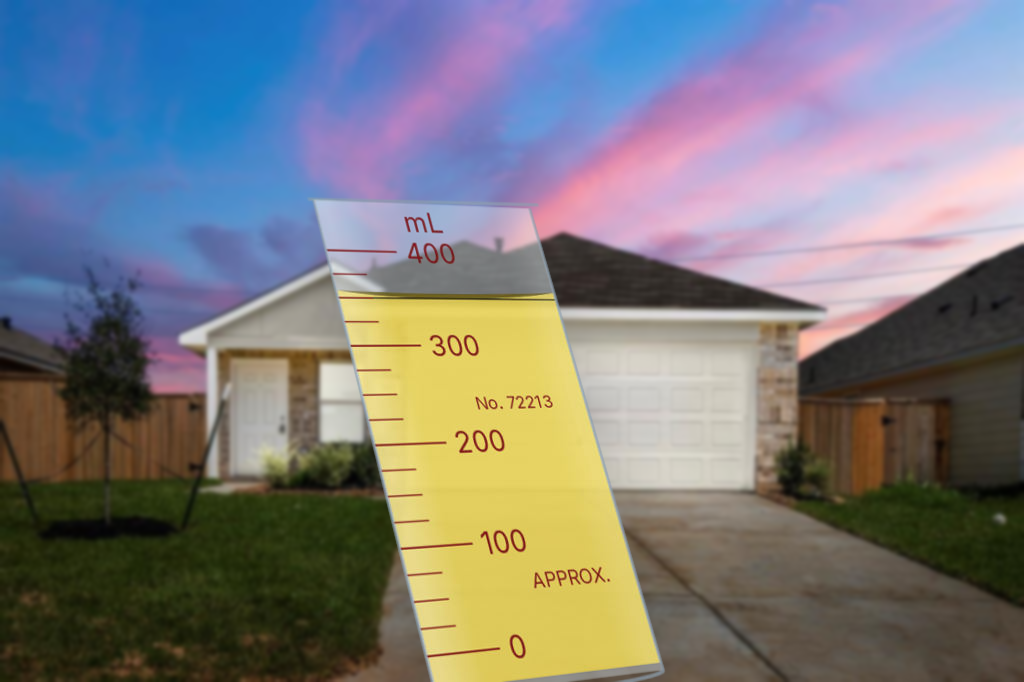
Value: 350mL
